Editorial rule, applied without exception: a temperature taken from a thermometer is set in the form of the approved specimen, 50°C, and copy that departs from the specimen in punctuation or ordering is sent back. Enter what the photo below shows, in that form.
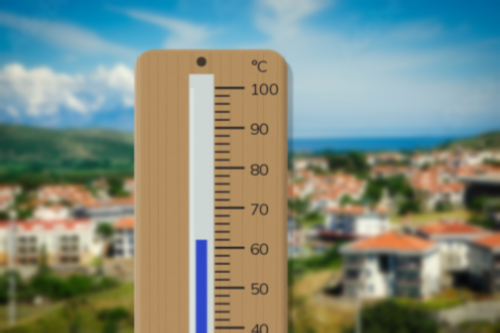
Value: 62°C
